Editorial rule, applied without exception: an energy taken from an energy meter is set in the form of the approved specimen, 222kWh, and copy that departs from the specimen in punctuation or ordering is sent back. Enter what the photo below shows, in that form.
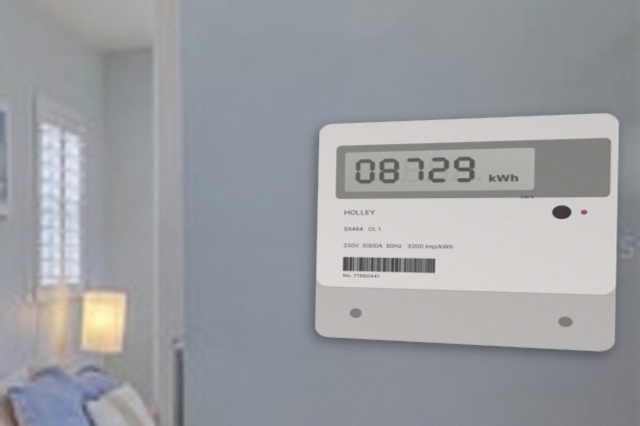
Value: 8729kWh
